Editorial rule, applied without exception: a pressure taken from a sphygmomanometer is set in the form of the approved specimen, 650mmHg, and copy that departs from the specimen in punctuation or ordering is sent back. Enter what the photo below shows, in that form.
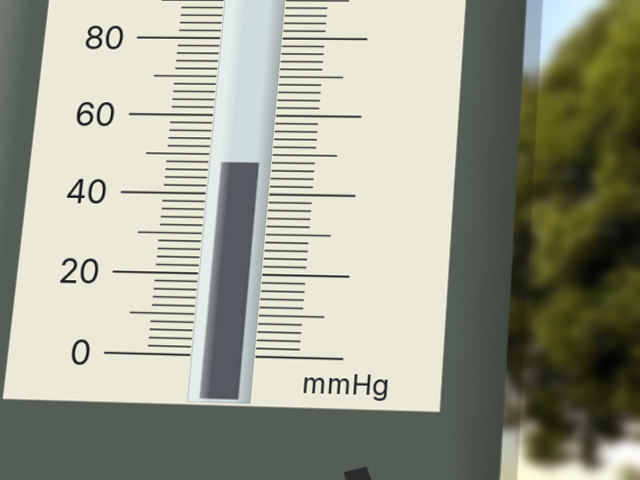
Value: 48mmHg
